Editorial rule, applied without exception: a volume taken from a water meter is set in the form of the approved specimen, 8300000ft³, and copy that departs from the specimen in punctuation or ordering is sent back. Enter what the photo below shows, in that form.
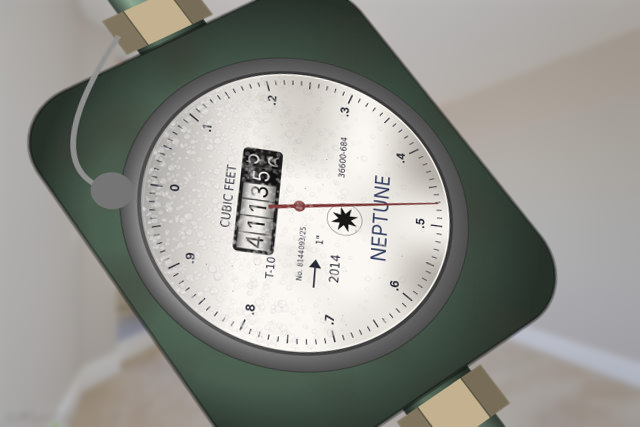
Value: 411355.47ft³
